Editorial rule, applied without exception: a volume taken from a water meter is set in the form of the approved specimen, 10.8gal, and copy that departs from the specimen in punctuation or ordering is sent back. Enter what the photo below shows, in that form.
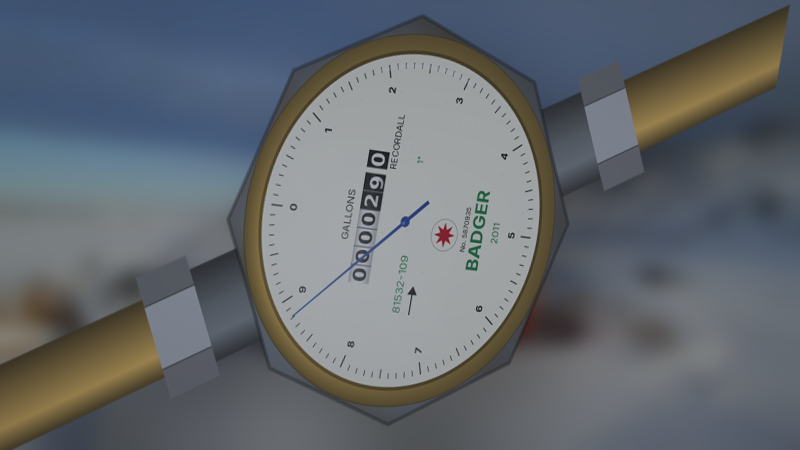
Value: 288.8gal
